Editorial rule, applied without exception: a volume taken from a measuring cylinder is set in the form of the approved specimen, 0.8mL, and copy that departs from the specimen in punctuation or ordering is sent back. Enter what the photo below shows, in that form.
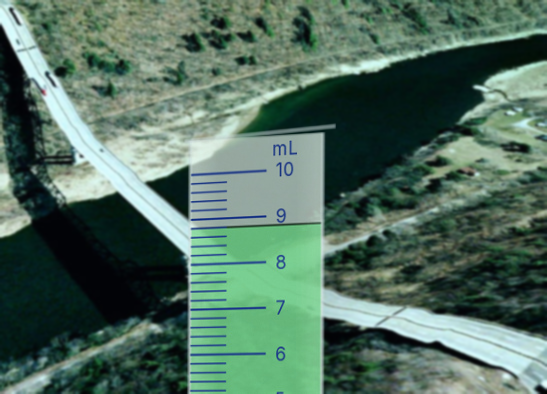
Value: 8.8mL
